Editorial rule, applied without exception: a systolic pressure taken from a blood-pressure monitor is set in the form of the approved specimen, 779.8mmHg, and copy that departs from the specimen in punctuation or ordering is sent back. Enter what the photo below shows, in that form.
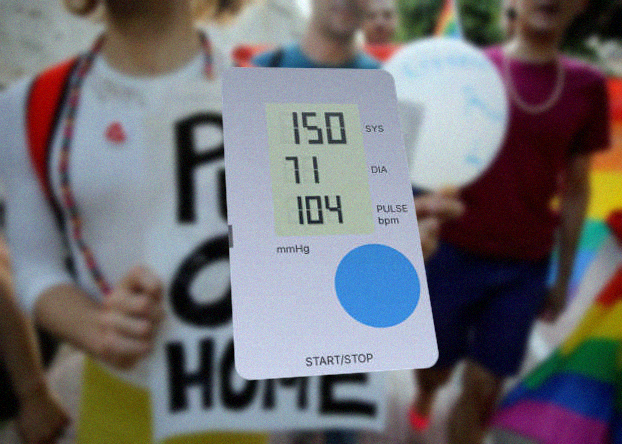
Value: 150mmHg
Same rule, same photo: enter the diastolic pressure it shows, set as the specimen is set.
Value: 71mmHg
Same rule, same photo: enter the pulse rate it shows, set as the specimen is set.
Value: 104bpm
